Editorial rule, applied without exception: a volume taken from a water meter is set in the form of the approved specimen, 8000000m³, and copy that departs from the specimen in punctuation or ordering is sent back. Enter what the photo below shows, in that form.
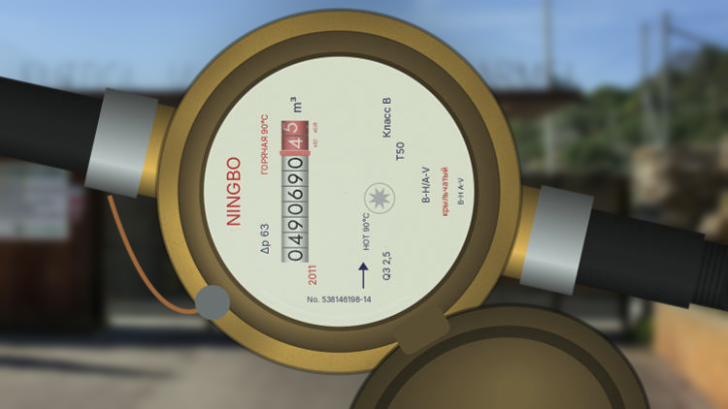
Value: 490690.45m³
